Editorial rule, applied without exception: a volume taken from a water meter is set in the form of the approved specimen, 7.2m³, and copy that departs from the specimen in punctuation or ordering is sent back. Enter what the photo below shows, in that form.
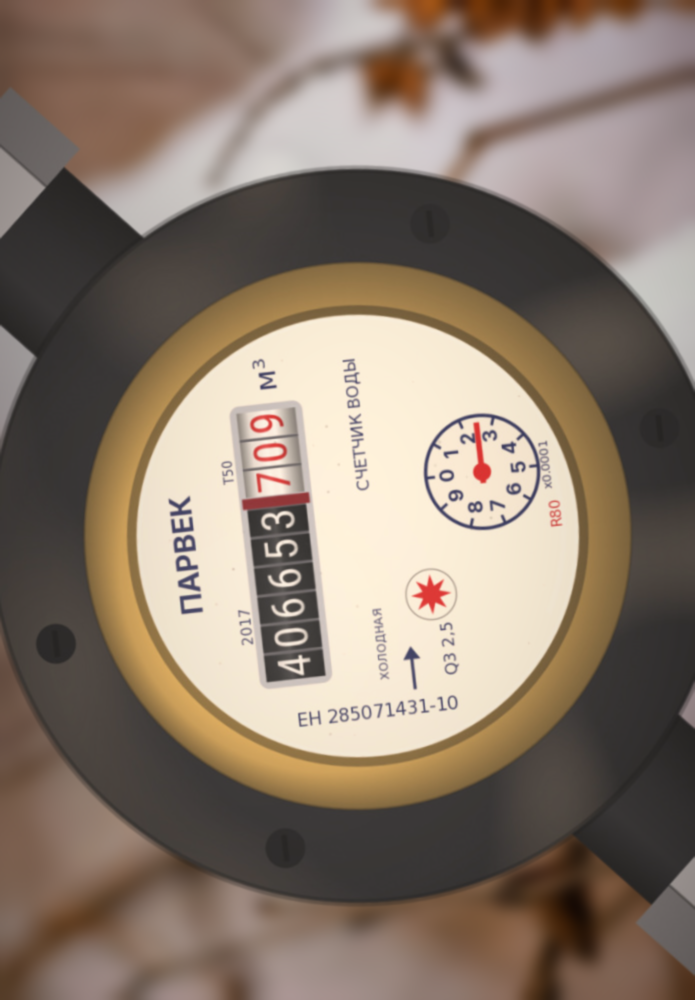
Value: 406653.7092m³
